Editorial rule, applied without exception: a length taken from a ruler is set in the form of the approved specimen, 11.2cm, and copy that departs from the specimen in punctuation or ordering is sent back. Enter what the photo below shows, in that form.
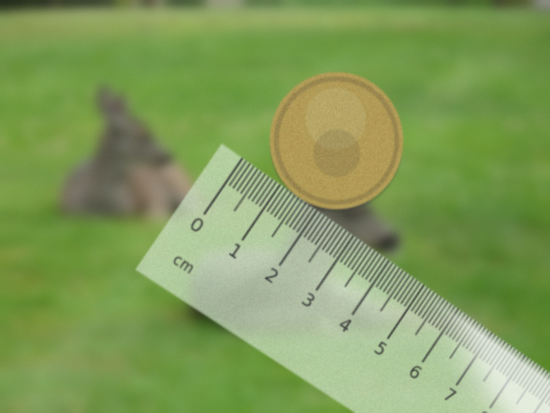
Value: 3cm
